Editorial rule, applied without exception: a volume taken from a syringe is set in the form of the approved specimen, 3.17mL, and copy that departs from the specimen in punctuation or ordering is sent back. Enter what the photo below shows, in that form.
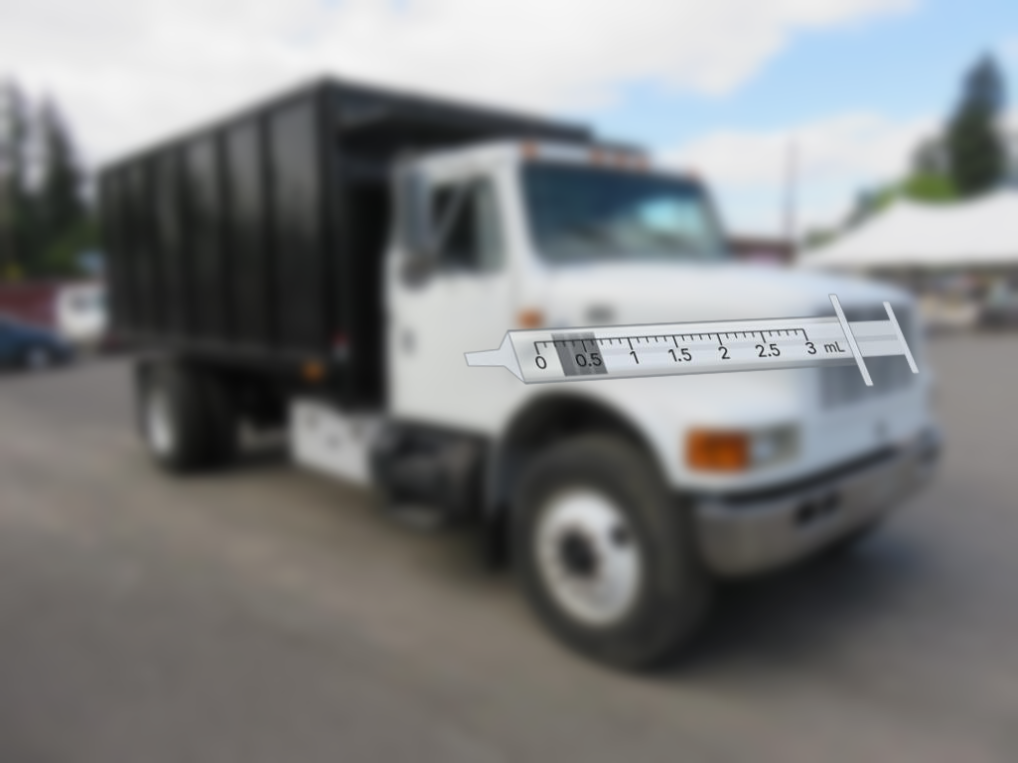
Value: 0.2mL
